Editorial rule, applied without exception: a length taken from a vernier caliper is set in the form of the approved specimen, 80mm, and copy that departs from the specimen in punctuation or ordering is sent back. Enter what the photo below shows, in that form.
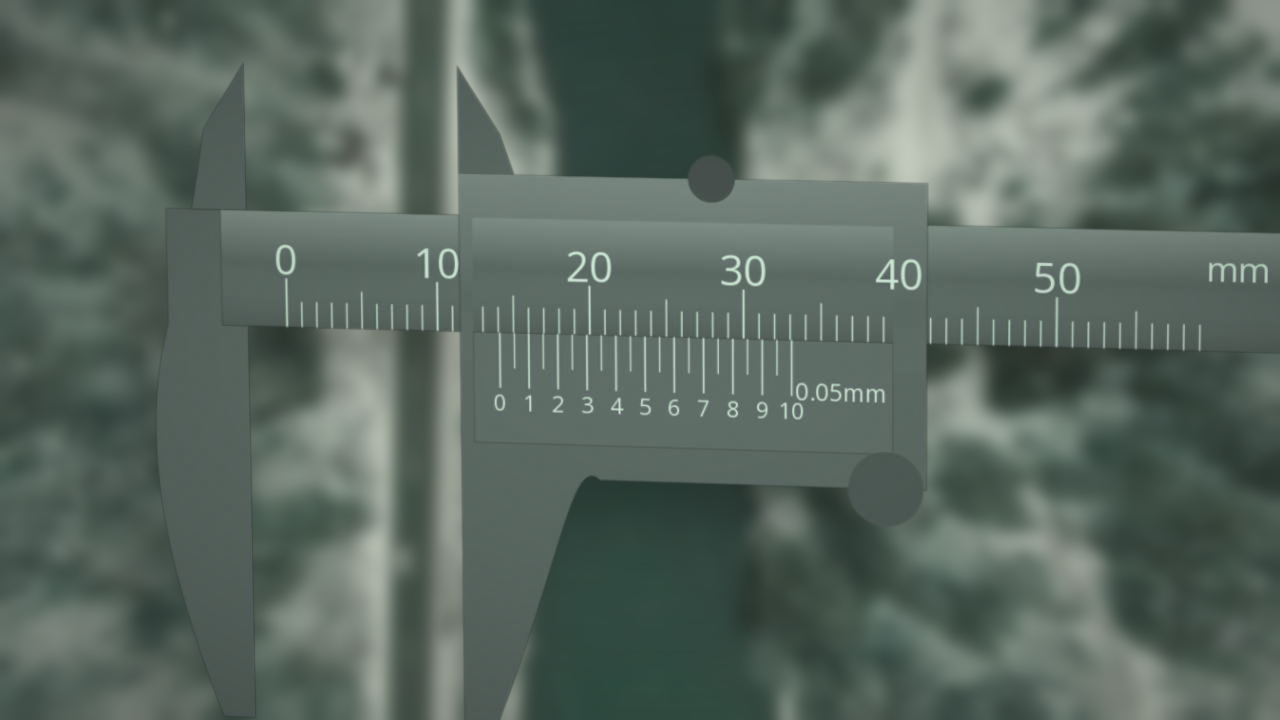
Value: 14.1mm
